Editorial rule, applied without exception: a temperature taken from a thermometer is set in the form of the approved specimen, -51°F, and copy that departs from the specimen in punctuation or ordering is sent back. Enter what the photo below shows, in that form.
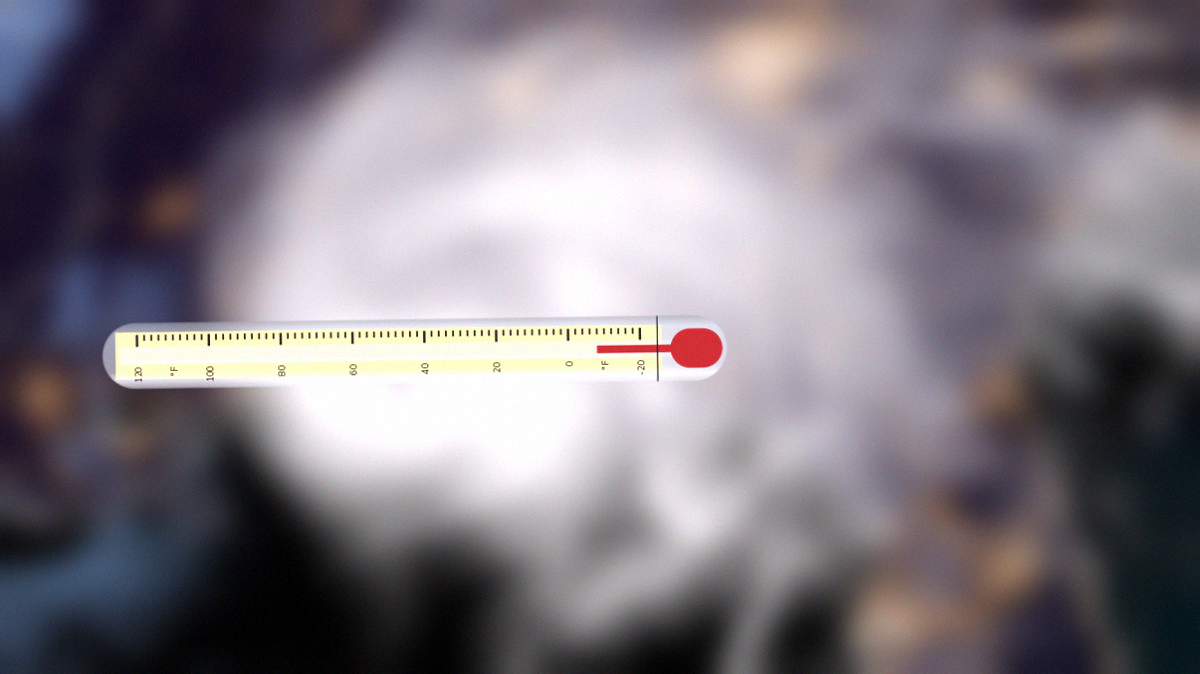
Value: -8°F
